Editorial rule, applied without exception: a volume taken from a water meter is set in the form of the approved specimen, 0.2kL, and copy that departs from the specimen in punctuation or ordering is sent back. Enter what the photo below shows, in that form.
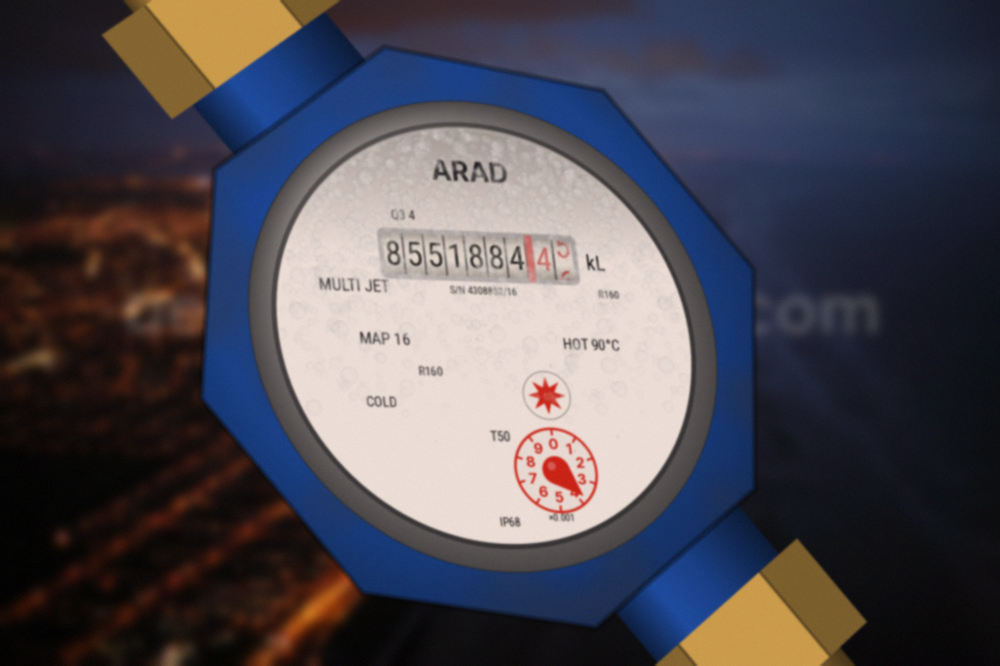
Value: 8551884.453kL
